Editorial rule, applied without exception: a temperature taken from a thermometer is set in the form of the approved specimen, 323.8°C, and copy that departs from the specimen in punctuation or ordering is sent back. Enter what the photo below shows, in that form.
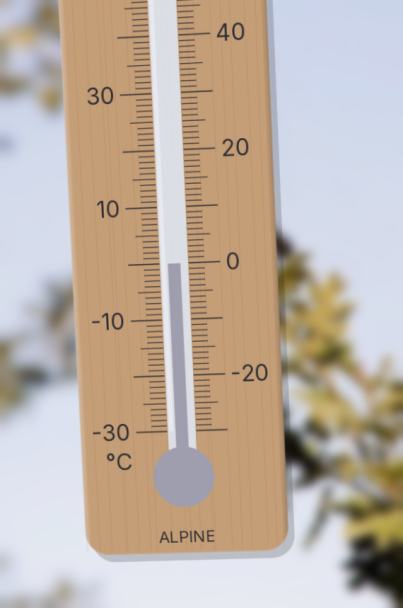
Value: 0°C
